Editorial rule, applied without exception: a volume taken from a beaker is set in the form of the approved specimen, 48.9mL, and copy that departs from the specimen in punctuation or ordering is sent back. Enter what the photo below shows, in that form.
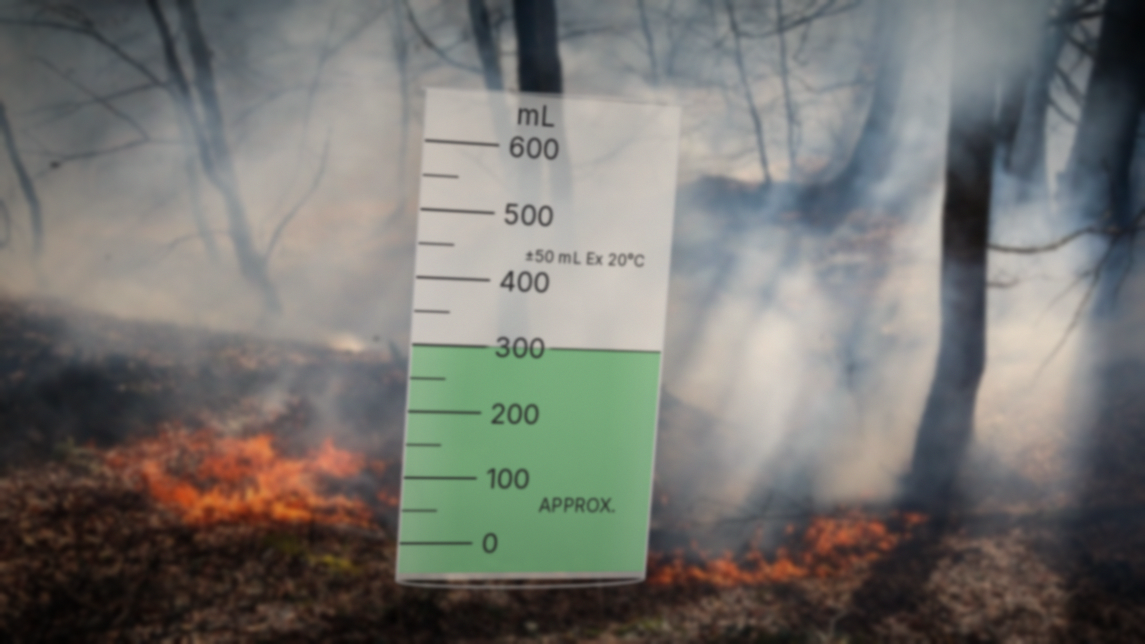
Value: 300mL
